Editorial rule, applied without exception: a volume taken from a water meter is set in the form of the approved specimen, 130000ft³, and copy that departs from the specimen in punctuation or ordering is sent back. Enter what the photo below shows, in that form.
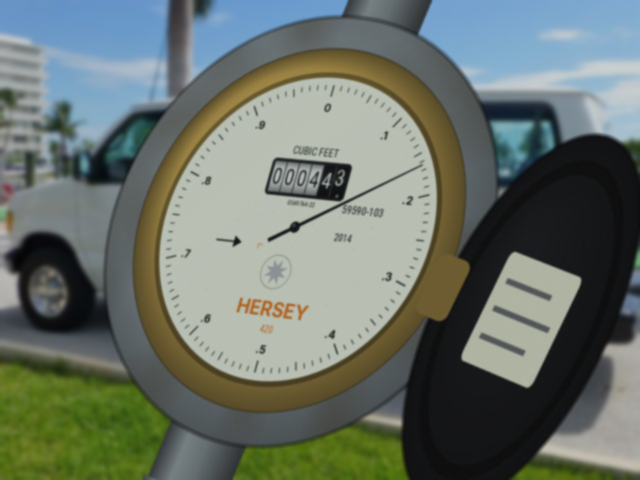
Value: 443.16ft³
